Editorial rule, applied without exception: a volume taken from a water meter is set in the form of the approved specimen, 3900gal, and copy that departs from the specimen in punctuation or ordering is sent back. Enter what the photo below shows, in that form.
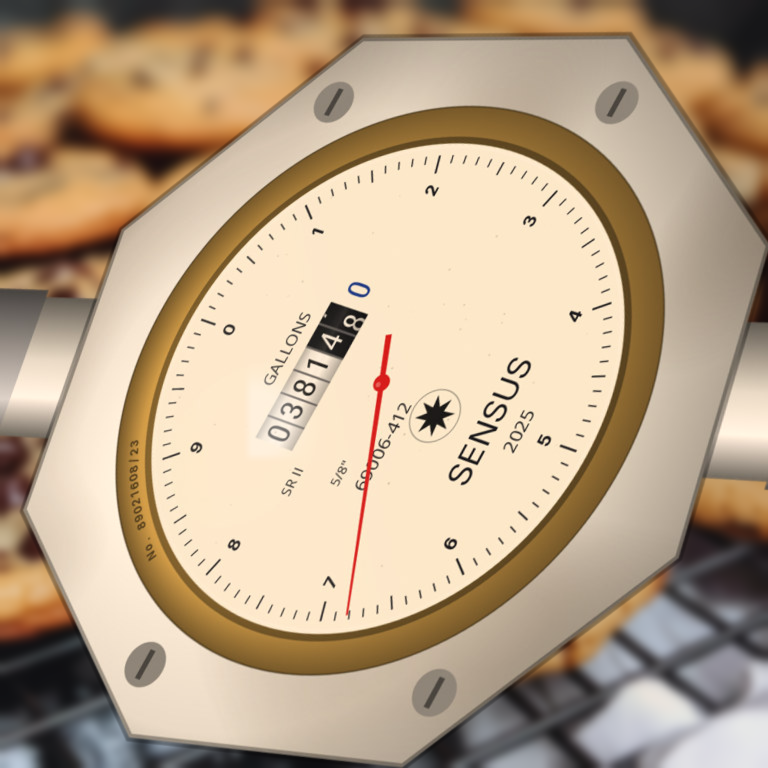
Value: 381476.8gal
